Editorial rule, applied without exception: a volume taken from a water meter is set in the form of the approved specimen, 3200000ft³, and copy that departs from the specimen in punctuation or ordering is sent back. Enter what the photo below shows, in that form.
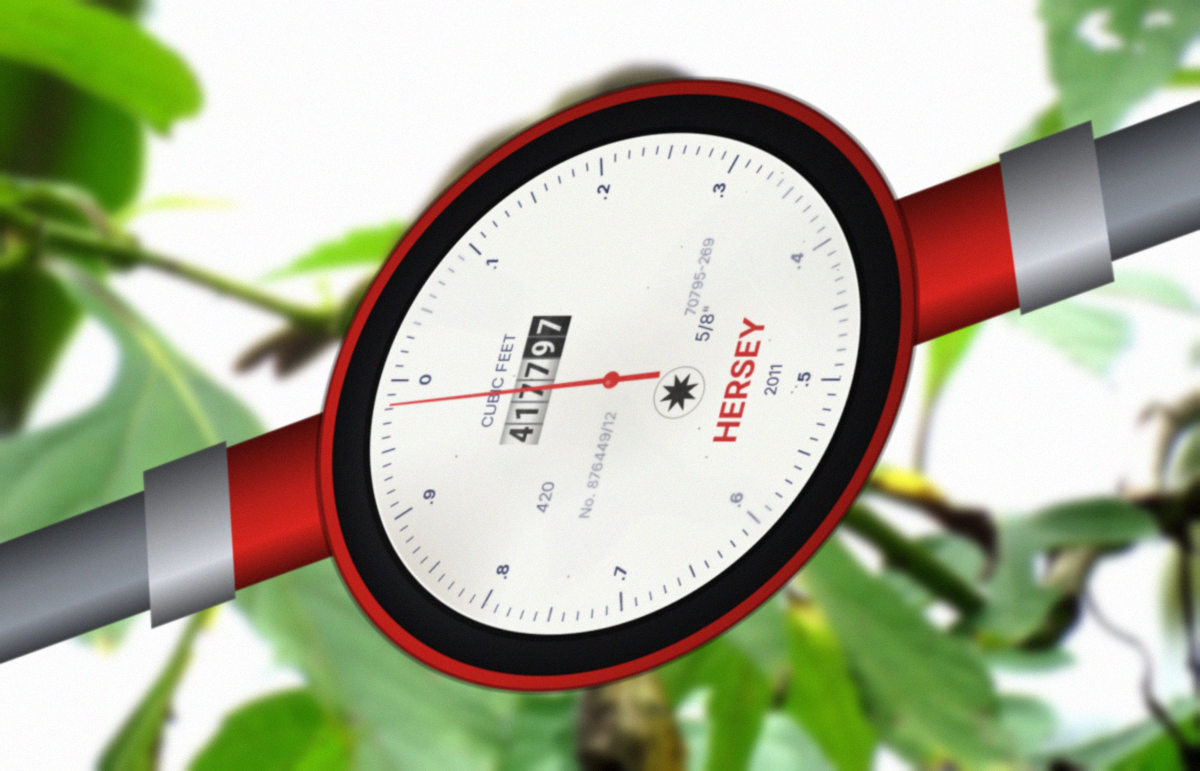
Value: 417796.98ft³
